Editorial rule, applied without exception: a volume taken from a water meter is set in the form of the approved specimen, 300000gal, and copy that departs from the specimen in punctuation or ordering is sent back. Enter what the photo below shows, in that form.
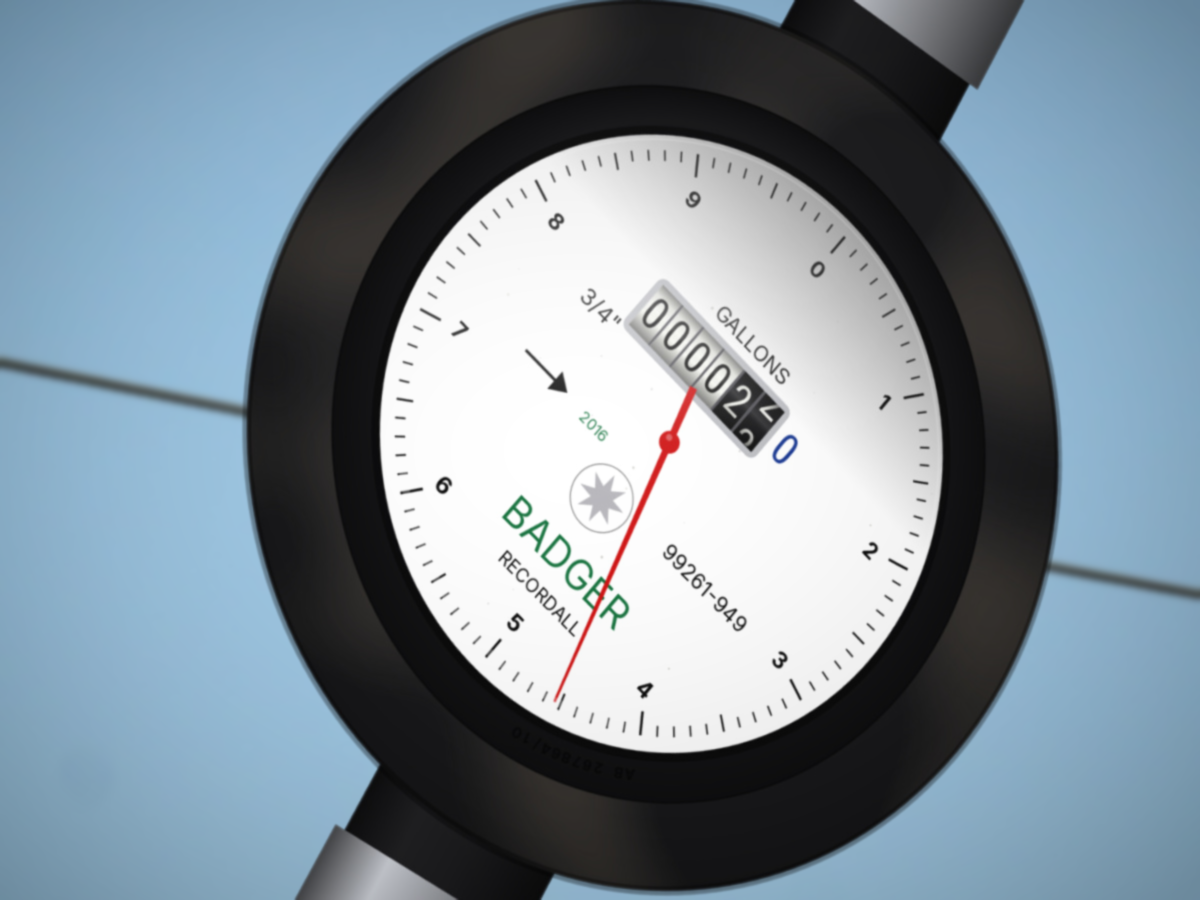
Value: 224.5gal
